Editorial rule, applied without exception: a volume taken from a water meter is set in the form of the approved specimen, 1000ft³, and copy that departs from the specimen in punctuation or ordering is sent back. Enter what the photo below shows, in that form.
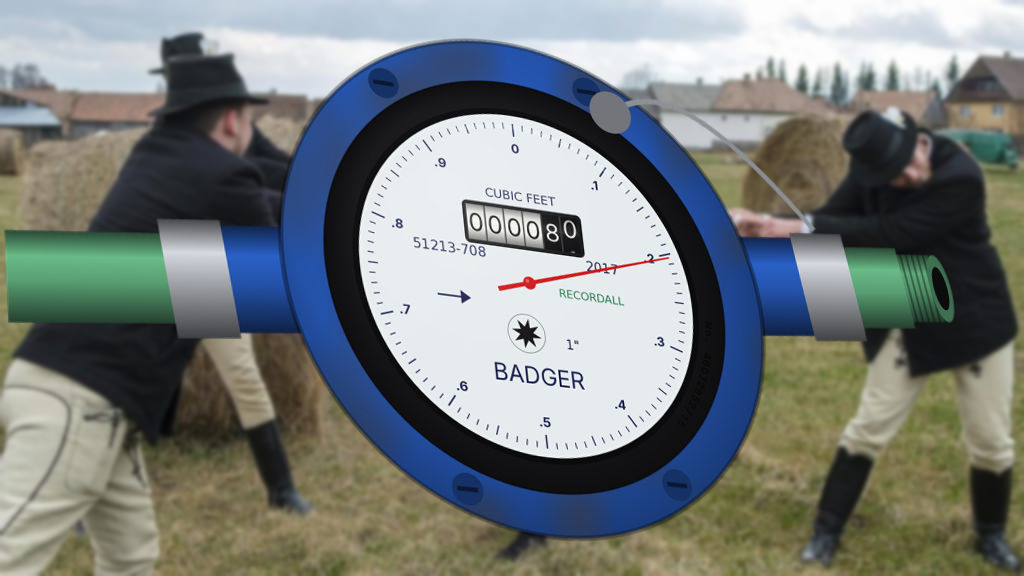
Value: 80.20ft³
